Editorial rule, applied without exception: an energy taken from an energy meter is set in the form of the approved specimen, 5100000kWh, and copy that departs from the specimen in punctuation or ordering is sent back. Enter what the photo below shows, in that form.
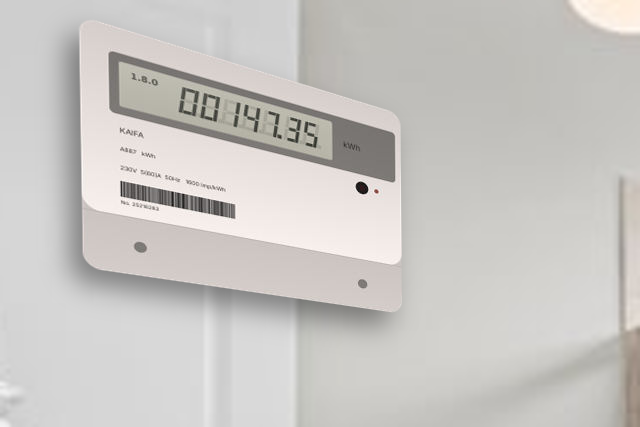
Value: 147.35kWh
